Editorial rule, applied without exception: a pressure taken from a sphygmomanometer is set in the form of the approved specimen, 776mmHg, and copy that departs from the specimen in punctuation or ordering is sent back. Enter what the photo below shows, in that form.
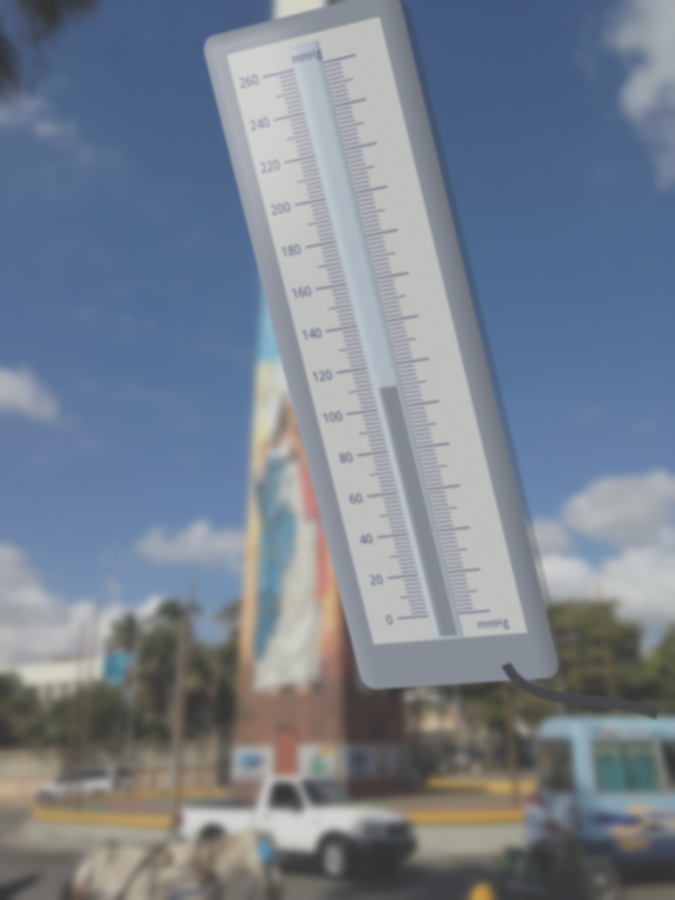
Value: 110mmHg
